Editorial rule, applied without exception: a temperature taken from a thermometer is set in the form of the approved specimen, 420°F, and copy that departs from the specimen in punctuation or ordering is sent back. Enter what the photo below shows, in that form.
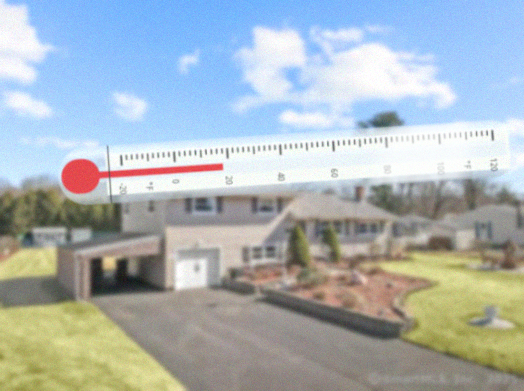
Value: 18°F
